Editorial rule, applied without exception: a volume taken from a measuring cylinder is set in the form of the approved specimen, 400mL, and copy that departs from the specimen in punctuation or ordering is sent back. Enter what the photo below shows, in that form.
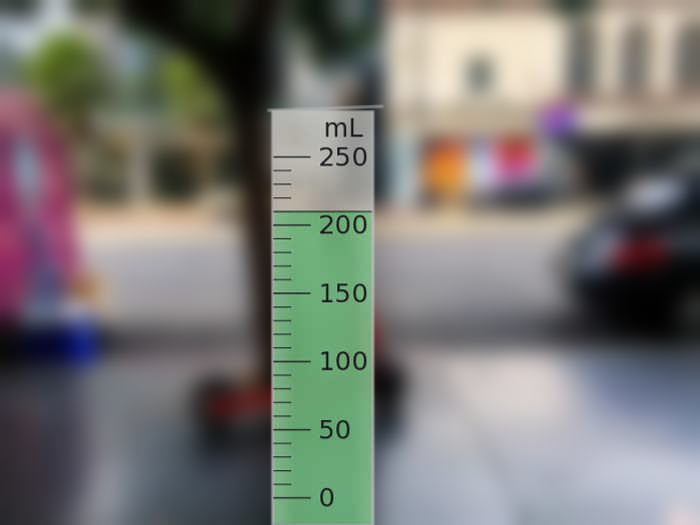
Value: 210mL
